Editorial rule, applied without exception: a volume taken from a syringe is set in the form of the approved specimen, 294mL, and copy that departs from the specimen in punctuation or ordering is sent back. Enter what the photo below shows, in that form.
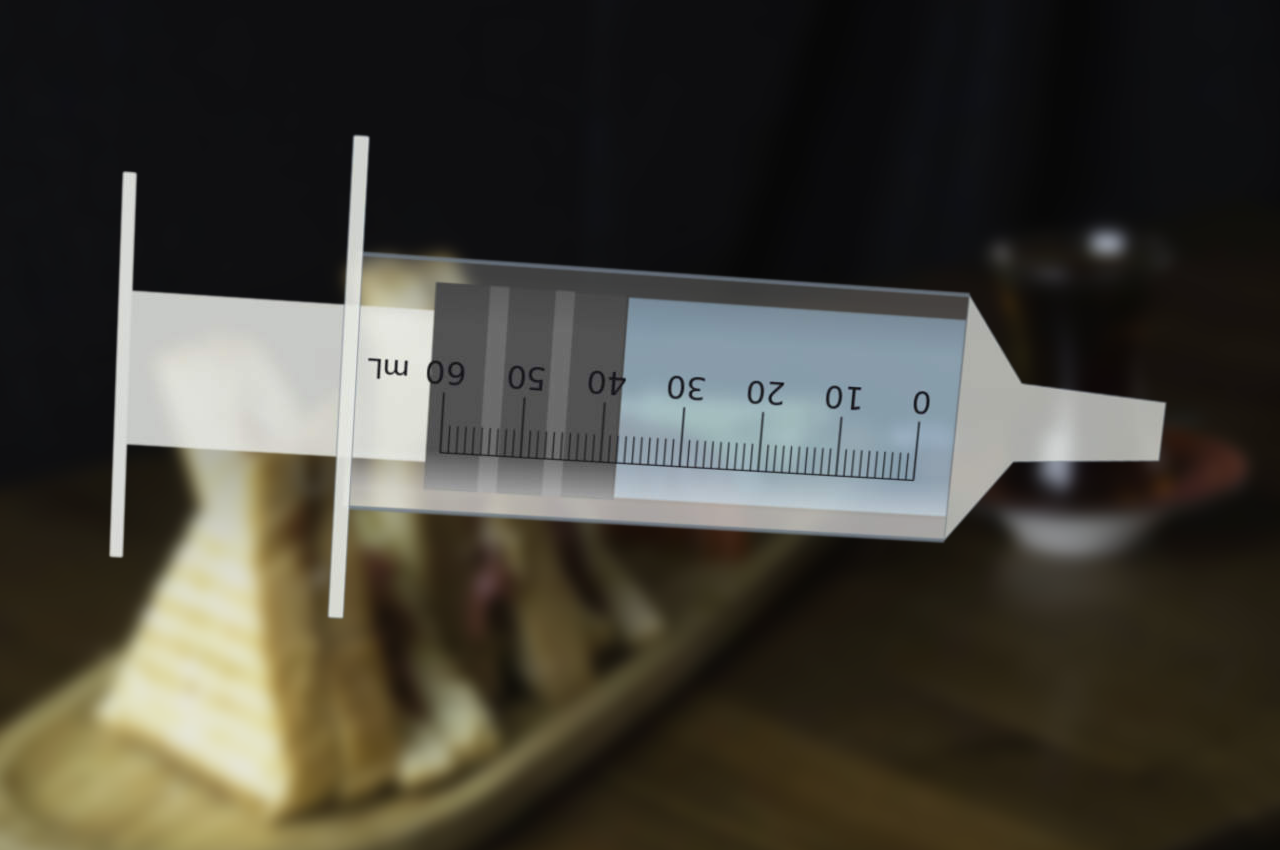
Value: 38mL
